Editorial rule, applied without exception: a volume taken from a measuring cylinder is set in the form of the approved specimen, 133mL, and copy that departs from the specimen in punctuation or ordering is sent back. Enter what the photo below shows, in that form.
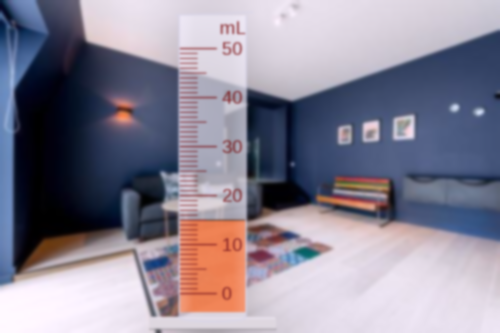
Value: 15mL
